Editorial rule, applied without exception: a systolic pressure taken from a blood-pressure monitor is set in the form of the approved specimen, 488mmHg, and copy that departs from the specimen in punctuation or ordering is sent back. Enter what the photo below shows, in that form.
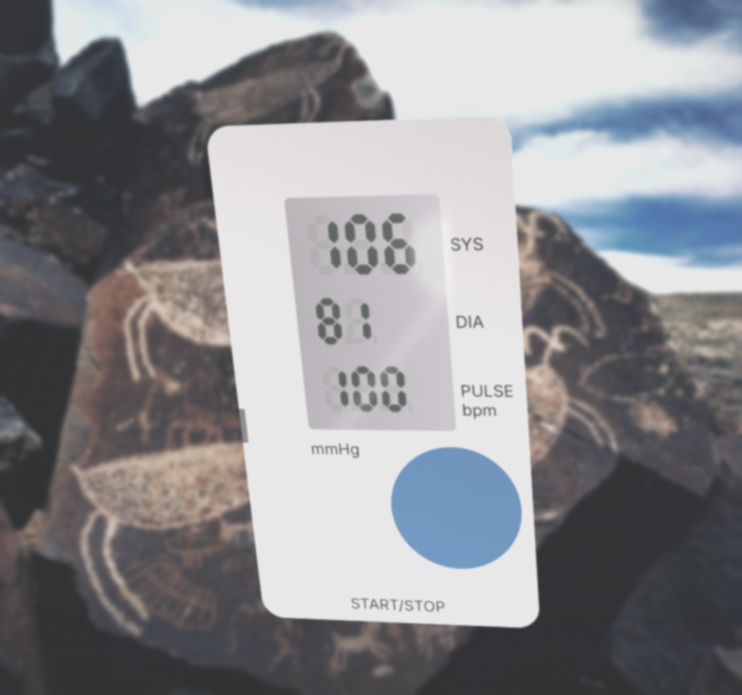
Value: 106mmHg
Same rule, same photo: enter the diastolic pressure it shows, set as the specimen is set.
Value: 81mmHg
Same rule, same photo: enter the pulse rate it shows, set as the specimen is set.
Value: 100bpm
